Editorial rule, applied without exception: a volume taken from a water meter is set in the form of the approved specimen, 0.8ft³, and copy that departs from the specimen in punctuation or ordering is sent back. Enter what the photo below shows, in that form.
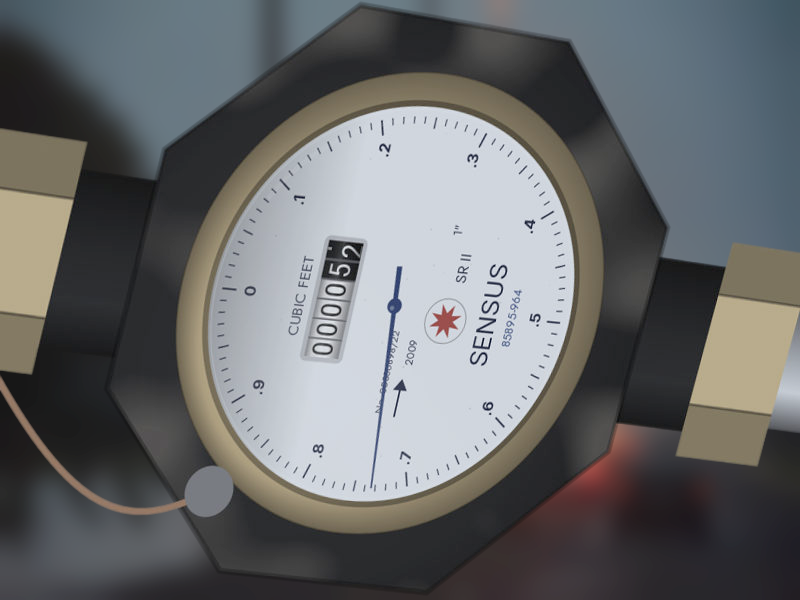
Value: 51.73ft³
